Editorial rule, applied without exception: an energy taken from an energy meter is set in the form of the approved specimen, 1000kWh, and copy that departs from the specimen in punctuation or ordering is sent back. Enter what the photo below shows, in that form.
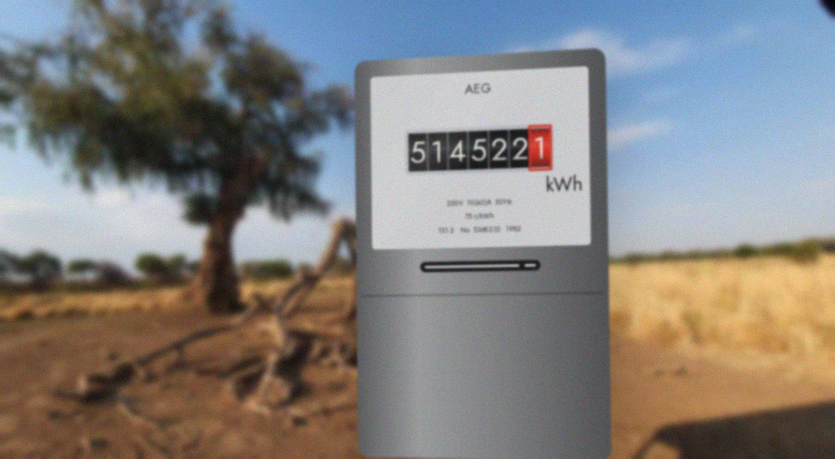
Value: 514522.1kWh
